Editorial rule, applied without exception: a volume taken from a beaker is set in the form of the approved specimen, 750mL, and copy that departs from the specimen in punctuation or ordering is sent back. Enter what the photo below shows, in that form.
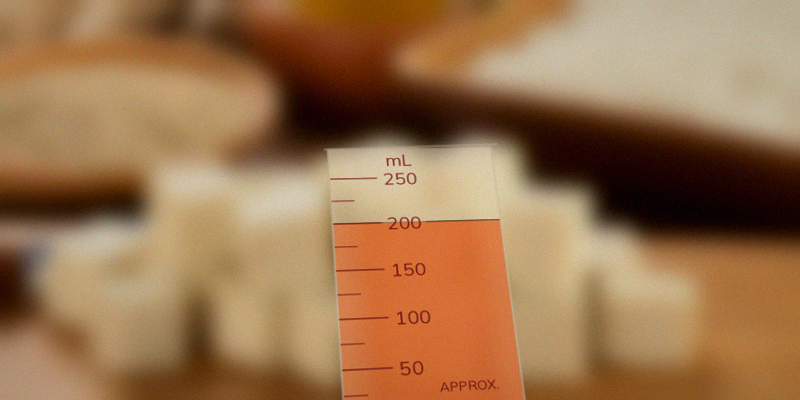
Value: 200mL
